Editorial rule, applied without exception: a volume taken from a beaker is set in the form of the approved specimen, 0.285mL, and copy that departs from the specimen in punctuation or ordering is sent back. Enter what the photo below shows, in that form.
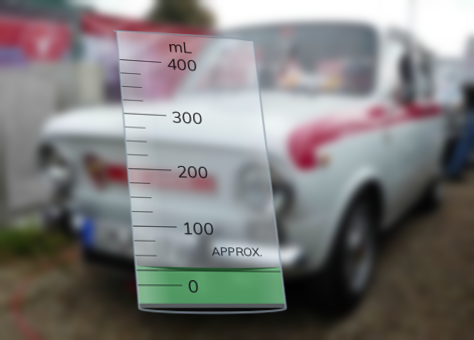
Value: 25mL
